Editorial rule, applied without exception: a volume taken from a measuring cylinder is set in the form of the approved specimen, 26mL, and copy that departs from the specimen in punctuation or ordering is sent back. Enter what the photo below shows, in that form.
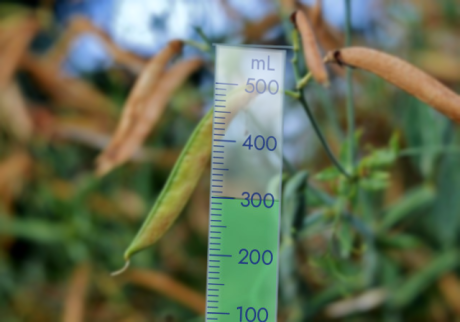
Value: 300mL
